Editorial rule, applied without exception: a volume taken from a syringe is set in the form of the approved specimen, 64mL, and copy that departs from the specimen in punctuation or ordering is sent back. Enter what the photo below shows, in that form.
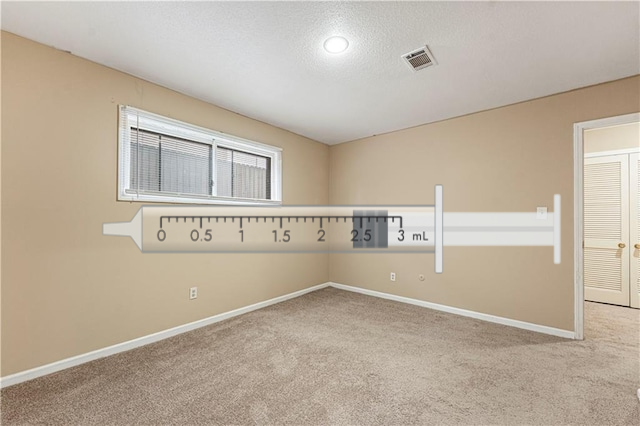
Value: 2.4mL
